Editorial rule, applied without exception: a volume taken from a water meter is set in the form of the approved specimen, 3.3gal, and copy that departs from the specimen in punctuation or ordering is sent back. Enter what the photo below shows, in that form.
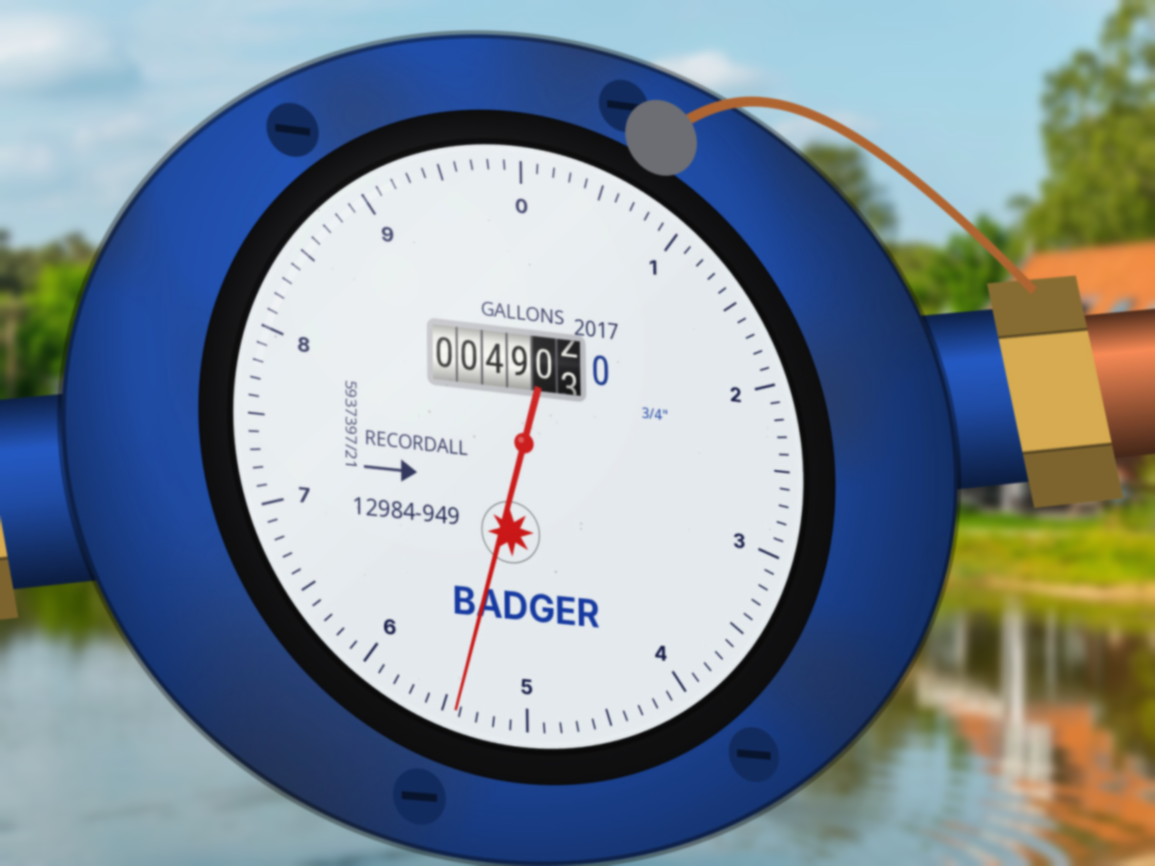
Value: 49025.4gal
